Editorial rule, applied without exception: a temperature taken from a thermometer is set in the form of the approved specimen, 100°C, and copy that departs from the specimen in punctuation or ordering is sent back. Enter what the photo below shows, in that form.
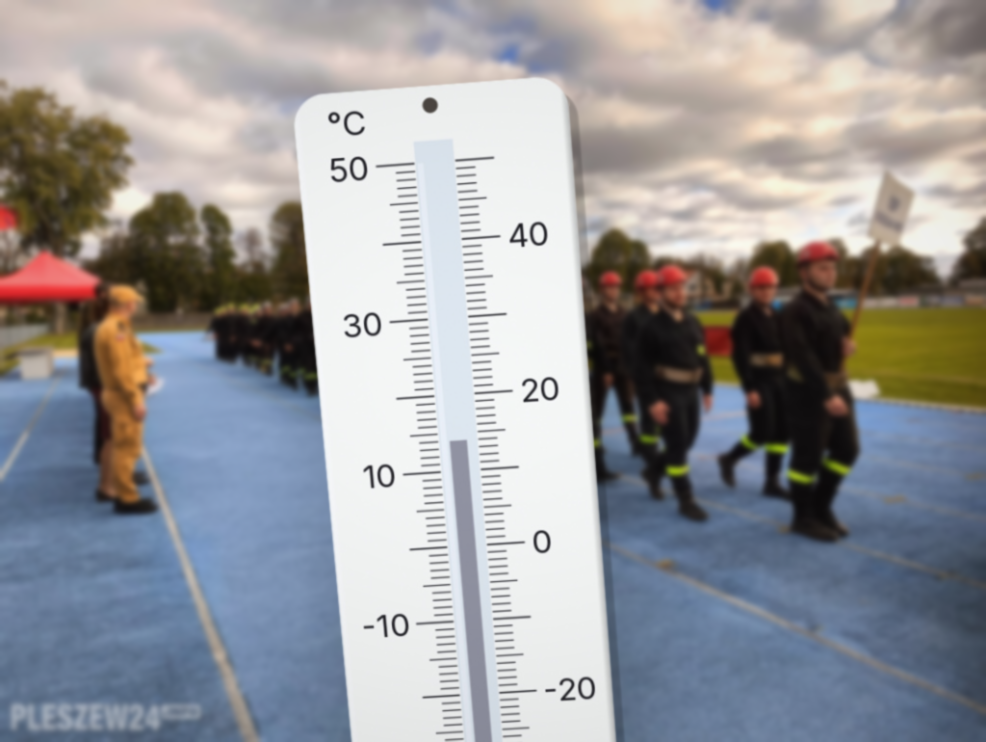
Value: 14°C
